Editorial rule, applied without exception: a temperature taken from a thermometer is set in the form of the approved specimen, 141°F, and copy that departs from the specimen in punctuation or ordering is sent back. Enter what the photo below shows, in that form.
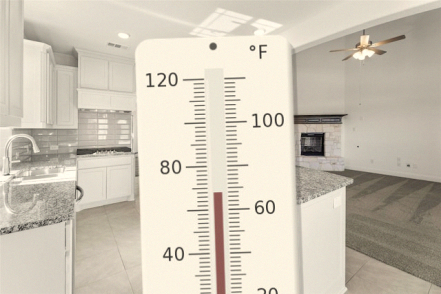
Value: 68°F
